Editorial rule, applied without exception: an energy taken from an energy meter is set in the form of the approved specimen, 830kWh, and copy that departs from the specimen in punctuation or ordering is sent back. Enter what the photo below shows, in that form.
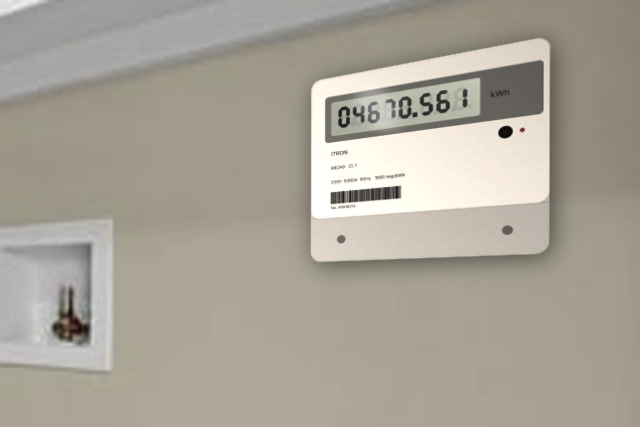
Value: 4670.561kWh
